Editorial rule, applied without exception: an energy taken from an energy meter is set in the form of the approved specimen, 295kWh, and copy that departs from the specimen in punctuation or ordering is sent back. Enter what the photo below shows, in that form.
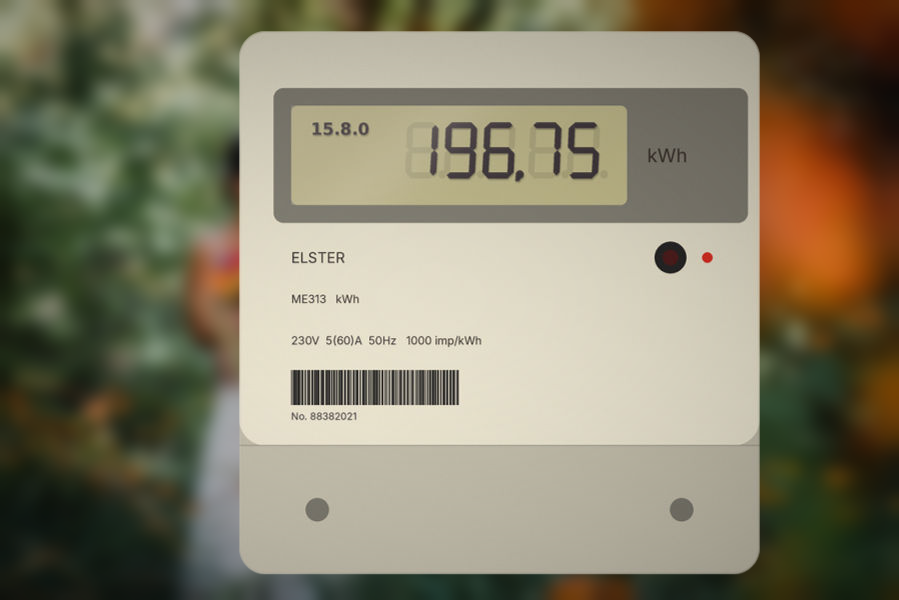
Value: 196.75kWh
